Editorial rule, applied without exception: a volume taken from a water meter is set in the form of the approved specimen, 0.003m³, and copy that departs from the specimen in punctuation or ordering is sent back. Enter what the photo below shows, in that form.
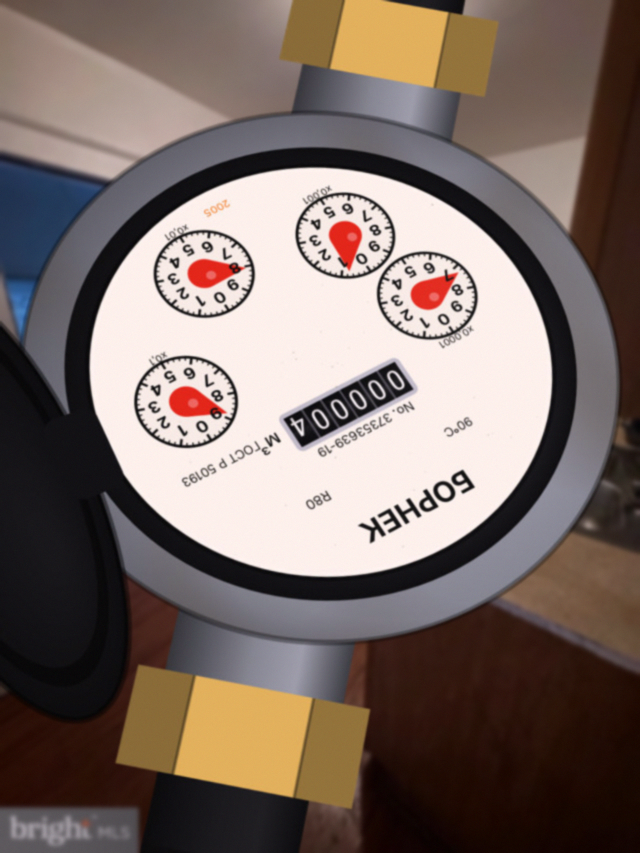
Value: 3.8807m³
